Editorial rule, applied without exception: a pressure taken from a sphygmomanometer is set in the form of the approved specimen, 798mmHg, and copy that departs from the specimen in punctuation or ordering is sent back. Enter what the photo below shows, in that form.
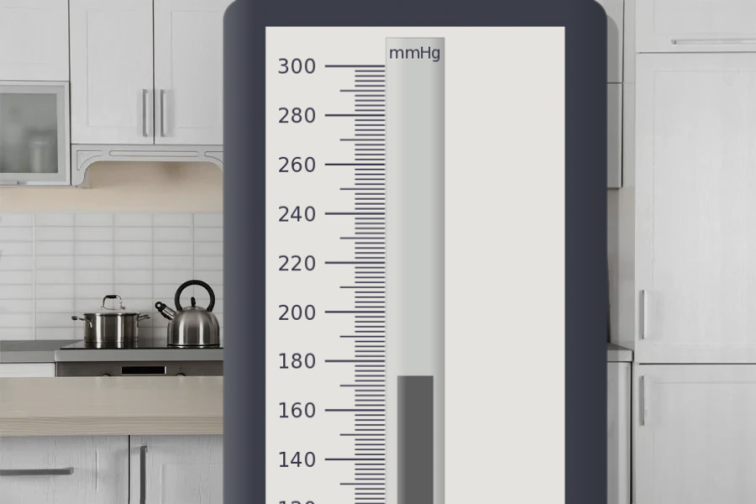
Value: 174mmHg
